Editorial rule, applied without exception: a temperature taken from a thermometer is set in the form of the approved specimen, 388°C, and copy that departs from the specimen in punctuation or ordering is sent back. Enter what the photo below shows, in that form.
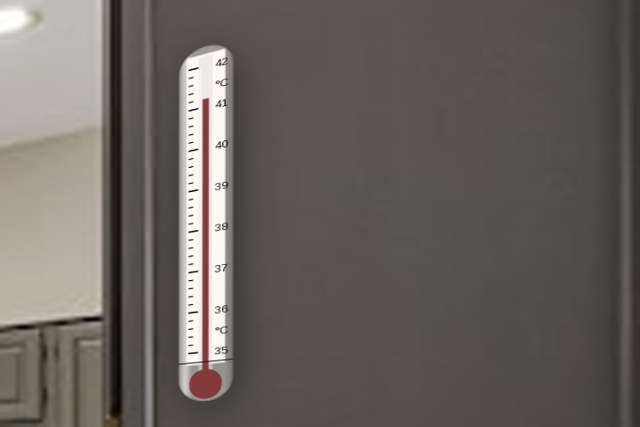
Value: 41.2°C
